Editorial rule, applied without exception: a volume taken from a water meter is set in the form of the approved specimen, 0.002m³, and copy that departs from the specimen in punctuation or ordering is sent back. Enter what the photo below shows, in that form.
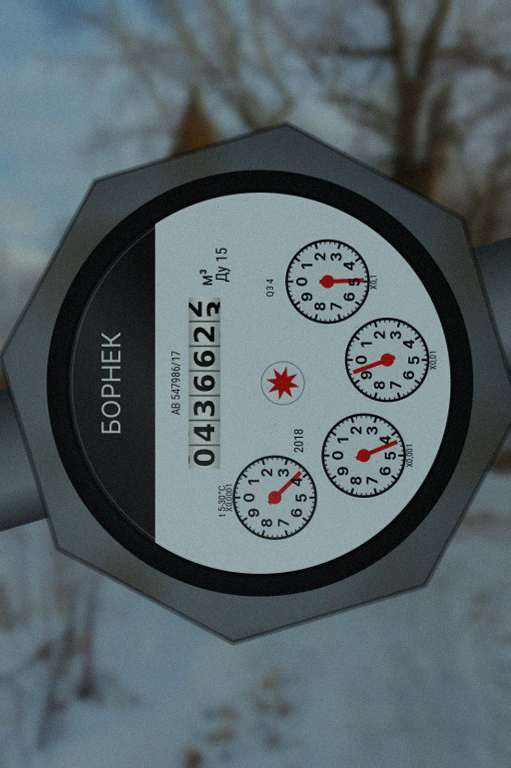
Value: 436622.4943m³
